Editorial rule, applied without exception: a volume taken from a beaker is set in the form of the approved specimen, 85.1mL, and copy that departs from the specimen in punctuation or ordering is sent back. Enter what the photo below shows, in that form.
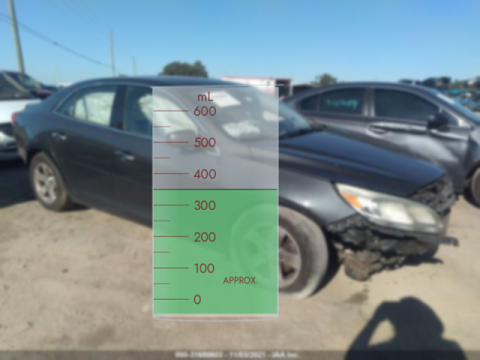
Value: 350mL
